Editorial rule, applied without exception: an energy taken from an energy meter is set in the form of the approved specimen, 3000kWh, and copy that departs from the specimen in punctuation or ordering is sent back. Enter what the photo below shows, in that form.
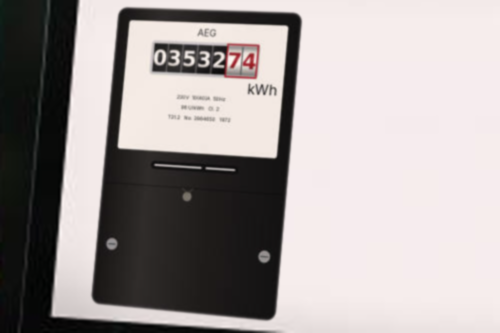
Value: 3532.74kWh
